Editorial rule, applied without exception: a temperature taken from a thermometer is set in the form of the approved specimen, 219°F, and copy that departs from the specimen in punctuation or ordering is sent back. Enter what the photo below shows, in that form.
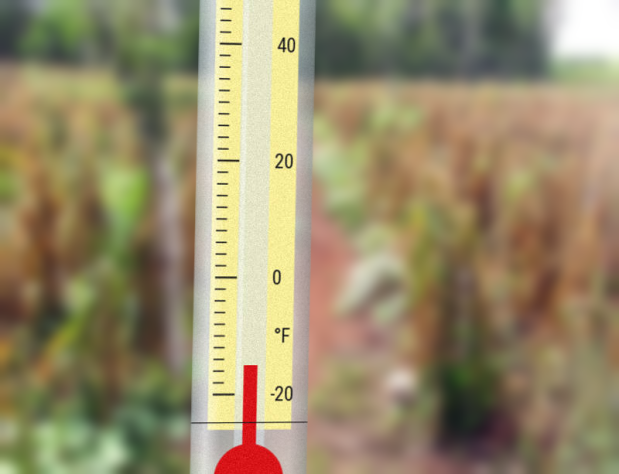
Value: -15°F
